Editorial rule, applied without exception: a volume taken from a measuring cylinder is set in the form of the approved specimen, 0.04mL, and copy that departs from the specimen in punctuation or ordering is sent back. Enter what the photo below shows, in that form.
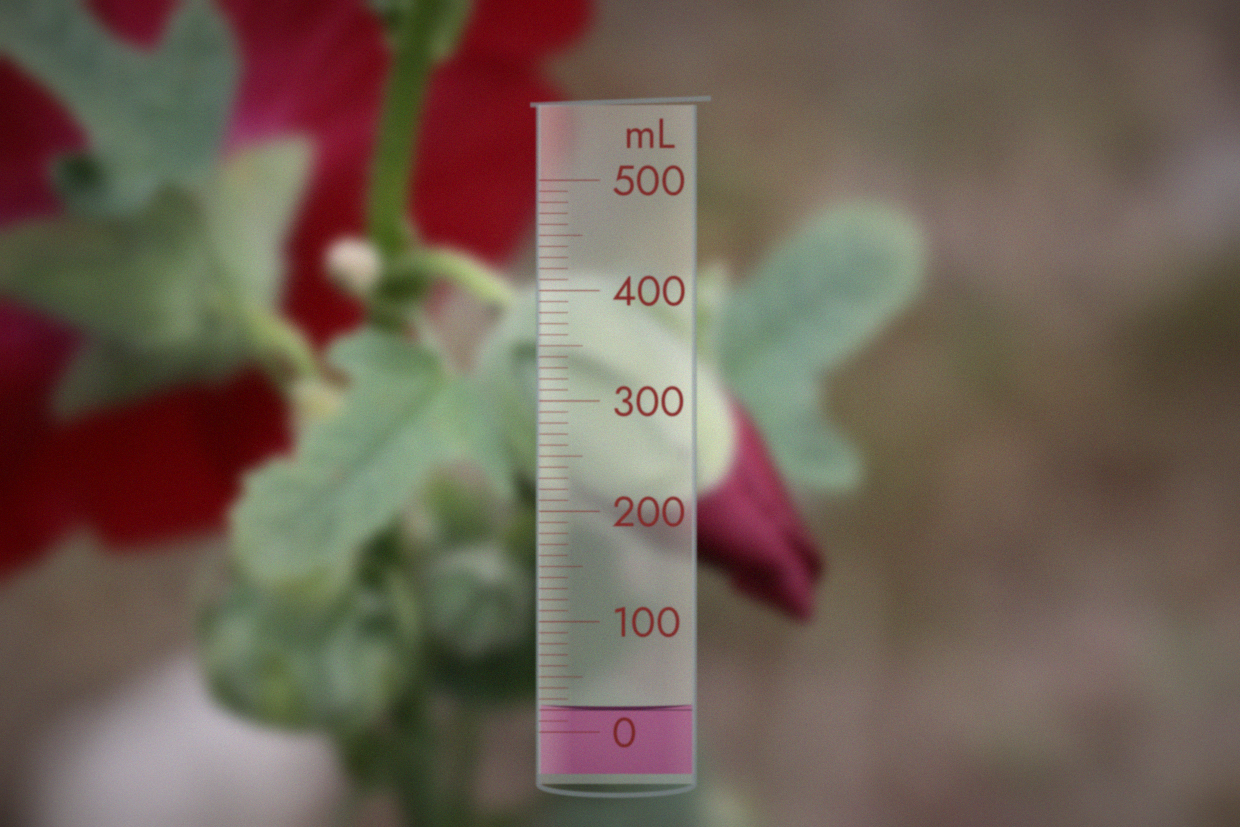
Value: 20mL
